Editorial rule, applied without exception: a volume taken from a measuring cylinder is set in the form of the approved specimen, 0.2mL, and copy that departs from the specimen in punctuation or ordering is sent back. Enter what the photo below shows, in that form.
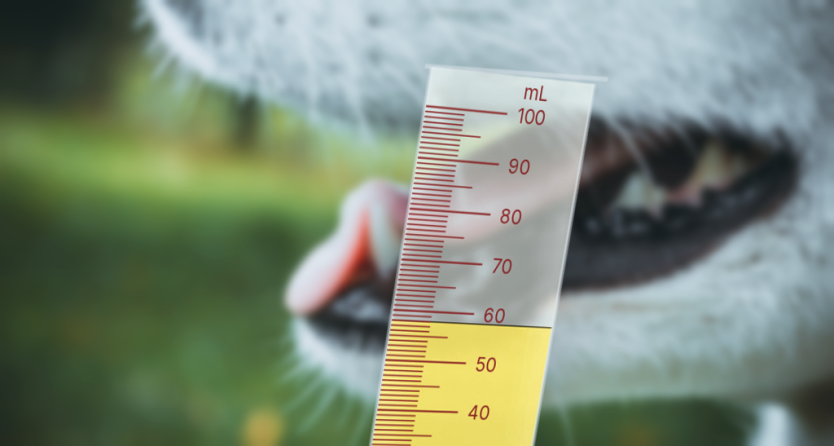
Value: 58mL
